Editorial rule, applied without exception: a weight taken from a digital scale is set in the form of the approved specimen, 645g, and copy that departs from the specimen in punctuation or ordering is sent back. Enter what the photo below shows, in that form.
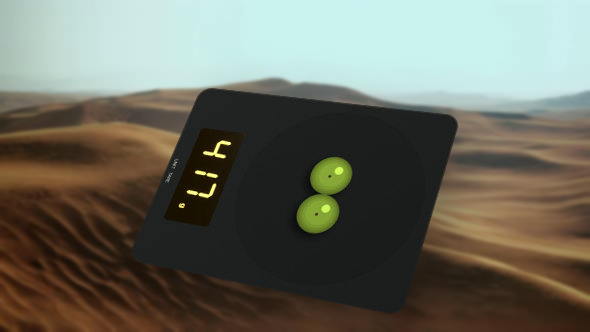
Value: 417g
